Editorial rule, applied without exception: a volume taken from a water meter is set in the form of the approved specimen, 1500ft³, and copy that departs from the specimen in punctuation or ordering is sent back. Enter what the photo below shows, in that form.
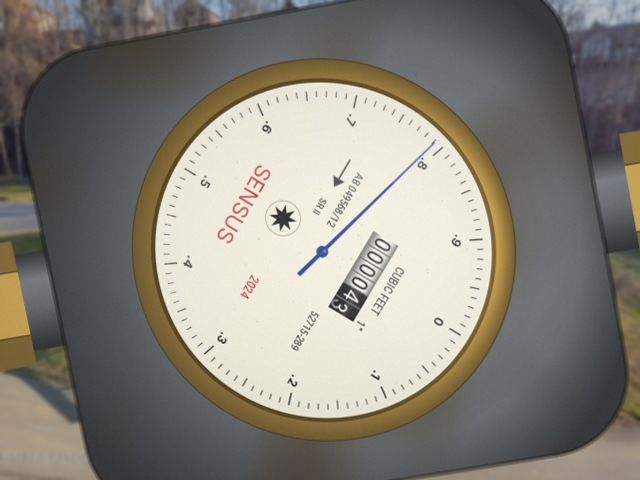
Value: 42.79ft³
